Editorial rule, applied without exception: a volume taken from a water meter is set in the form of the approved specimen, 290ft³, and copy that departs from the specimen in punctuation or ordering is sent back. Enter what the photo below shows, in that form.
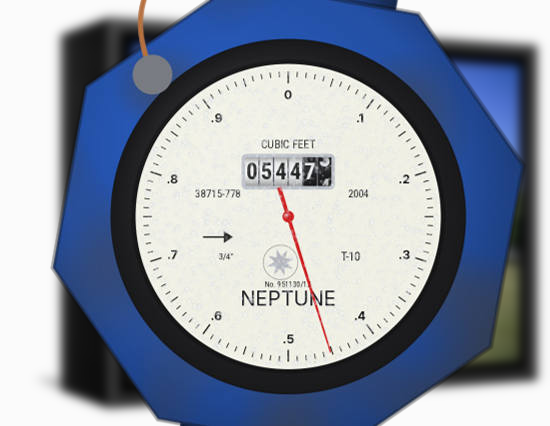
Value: 54473.45ft³
